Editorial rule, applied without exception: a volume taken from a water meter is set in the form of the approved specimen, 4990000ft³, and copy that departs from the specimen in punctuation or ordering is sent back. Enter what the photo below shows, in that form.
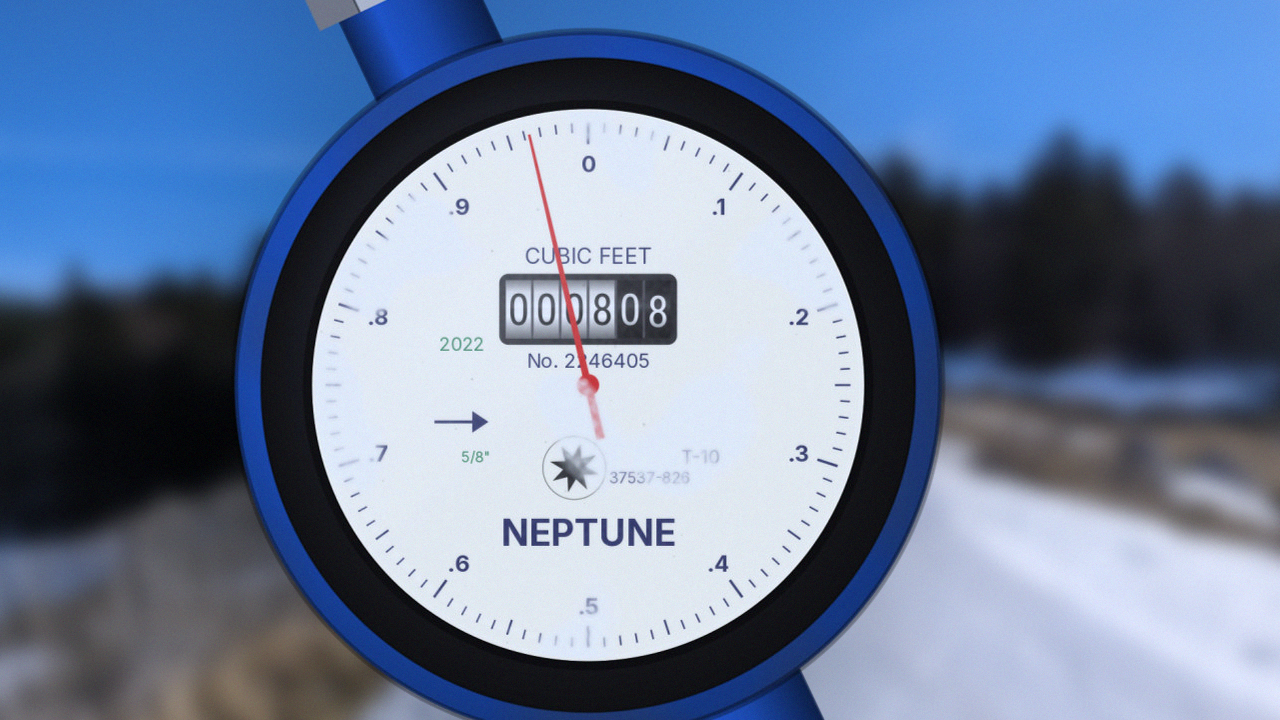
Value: 807.96ft³
